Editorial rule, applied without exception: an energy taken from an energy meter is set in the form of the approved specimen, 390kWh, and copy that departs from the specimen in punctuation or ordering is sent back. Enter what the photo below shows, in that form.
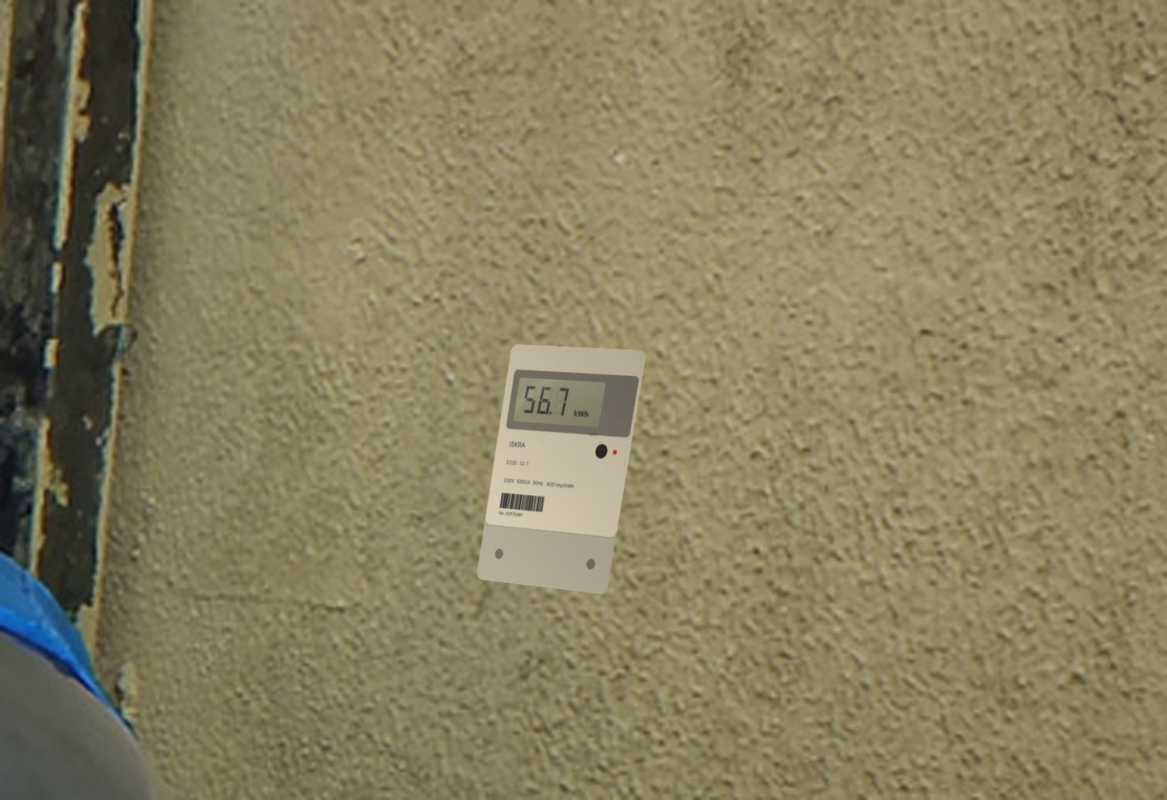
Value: 56.7kWh
